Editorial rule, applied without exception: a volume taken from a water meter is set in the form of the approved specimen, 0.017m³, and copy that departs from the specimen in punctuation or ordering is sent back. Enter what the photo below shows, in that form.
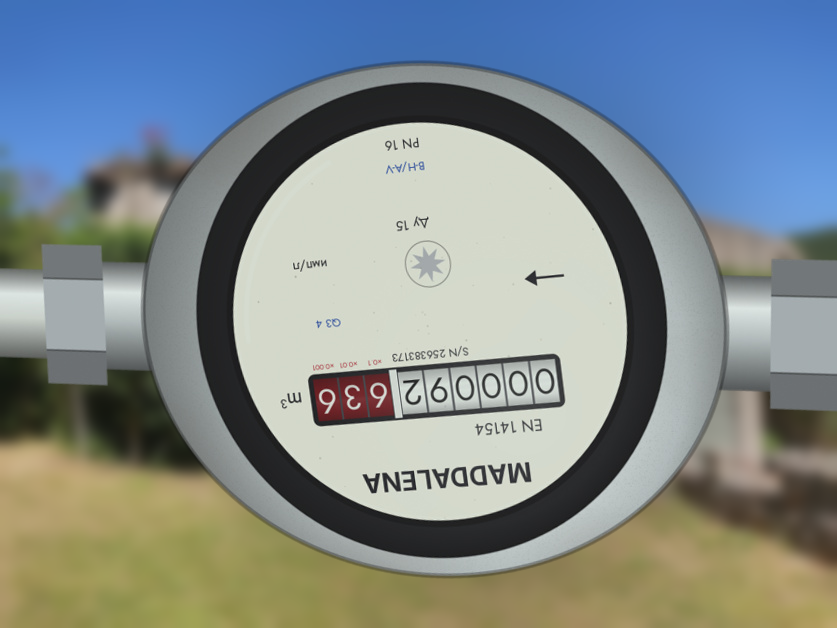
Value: 92.636m³
